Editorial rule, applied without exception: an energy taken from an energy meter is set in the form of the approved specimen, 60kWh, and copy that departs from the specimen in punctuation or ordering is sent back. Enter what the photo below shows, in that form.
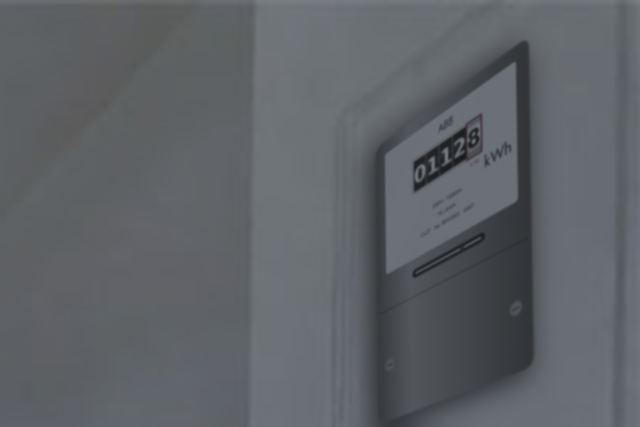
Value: 112.8kWh
